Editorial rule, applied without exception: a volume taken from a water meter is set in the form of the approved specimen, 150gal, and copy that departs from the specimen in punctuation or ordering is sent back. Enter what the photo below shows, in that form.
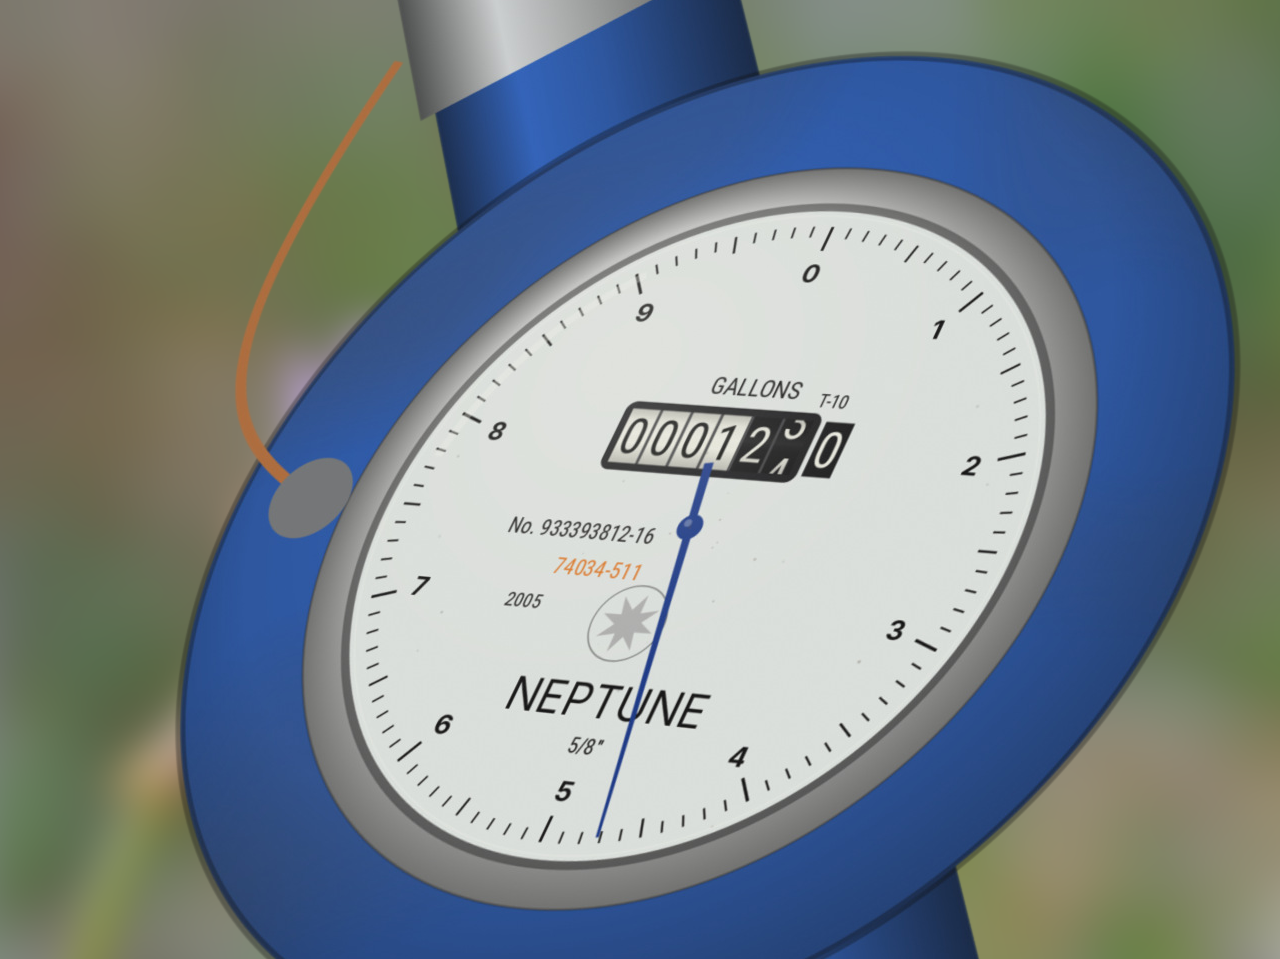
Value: 1234.7gal
